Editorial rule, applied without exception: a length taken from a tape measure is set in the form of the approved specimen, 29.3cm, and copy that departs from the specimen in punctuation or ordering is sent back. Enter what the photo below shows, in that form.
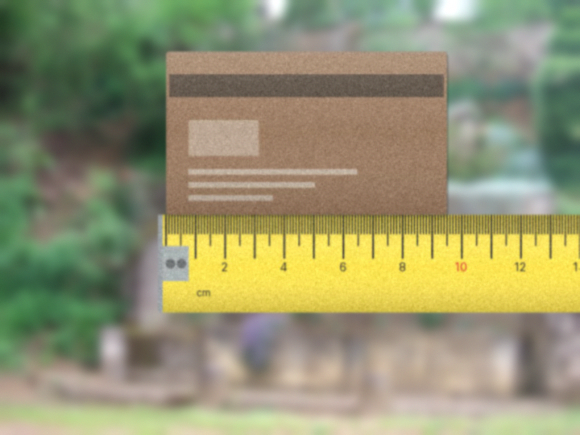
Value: 9.5cm
